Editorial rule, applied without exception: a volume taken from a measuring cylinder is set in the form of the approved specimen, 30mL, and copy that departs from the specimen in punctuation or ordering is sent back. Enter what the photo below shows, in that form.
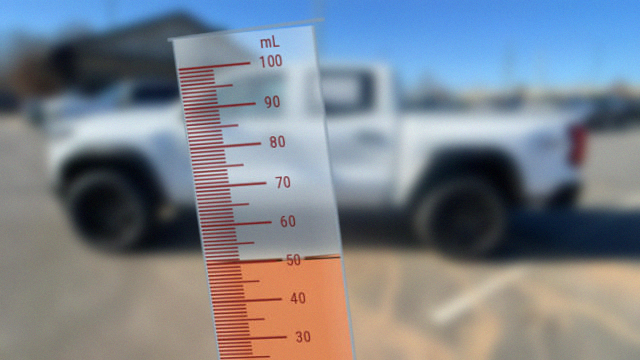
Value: 50mL
